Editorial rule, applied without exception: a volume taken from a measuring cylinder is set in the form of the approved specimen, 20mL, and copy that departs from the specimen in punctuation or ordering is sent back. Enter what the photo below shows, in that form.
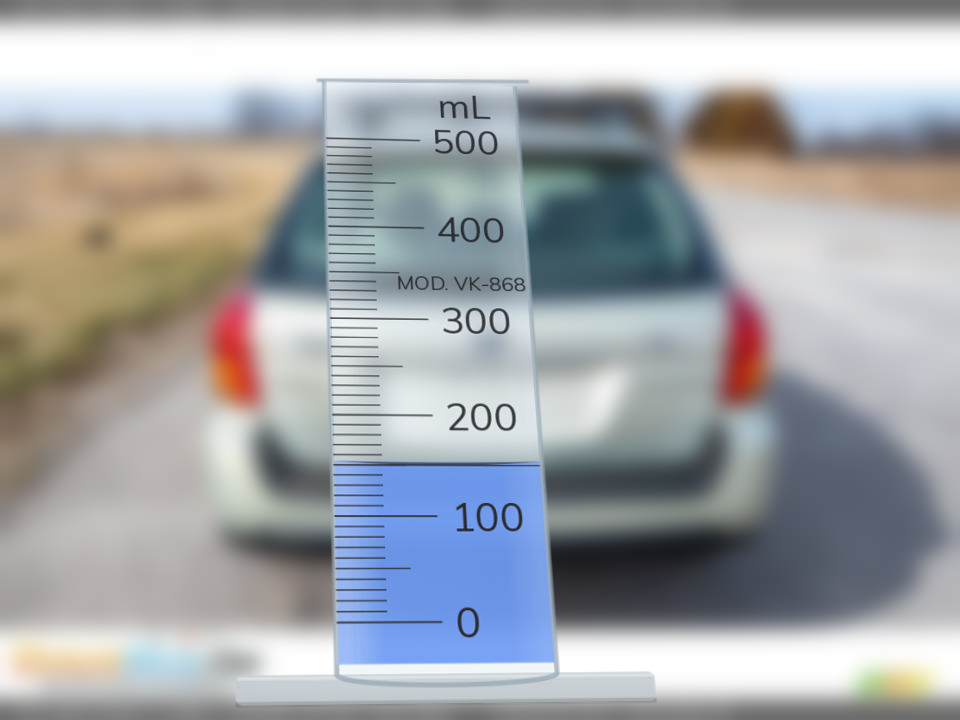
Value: 150mL
